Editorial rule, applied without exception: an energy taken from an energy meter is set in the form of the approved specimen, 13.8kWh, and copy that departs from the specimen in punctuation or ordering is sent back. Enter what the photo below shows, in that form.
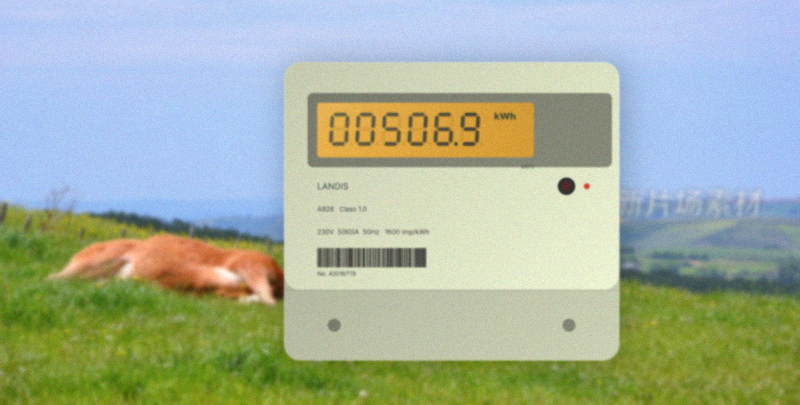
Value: 506.9kWh
